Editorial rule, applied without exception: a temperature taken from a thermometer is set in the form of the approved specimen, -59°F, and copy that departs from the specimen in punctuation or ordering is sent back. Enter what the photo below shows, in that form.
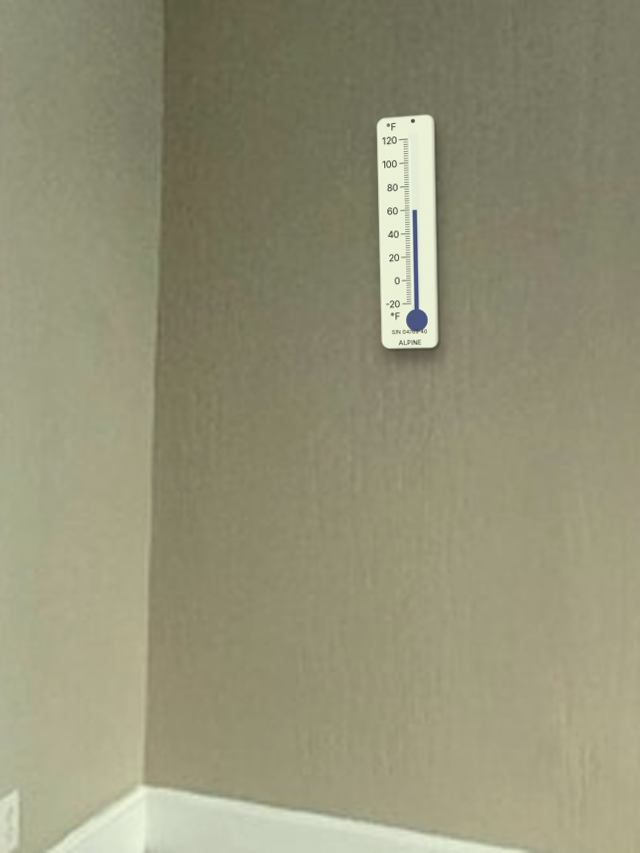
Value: 60°F
